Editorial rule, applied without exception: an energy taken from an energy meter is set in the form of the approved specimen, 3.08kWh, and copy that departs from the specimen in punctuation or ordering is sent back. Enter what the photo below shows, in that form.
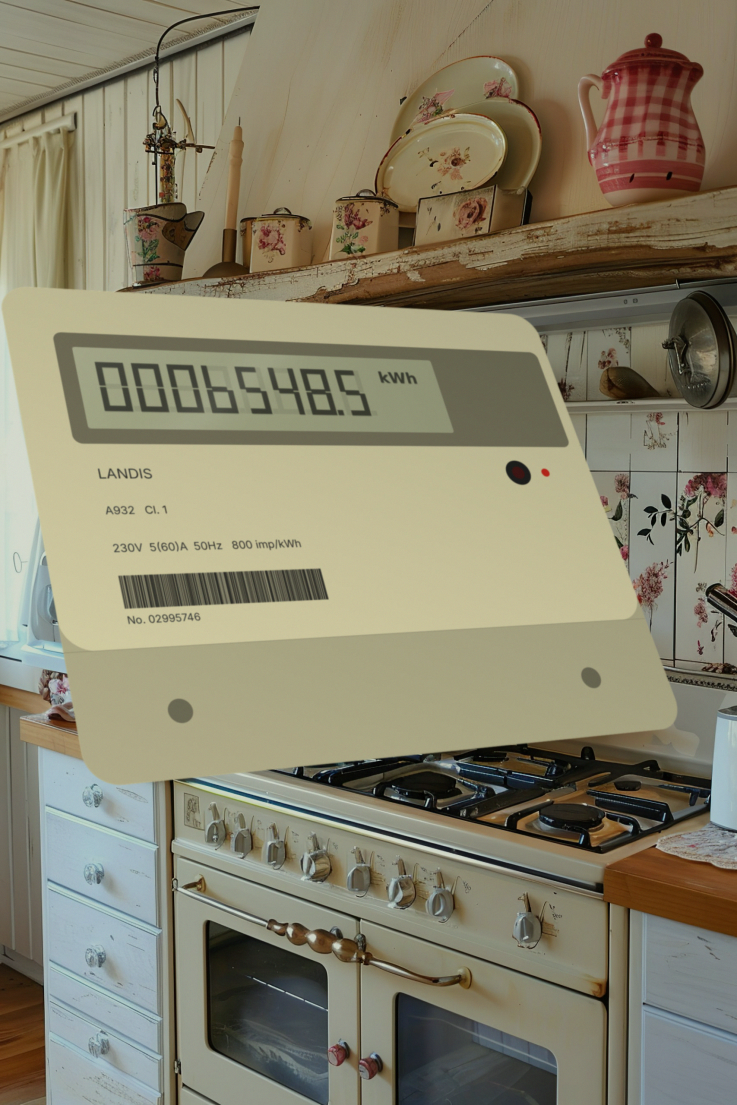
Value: 6548.5kWh
